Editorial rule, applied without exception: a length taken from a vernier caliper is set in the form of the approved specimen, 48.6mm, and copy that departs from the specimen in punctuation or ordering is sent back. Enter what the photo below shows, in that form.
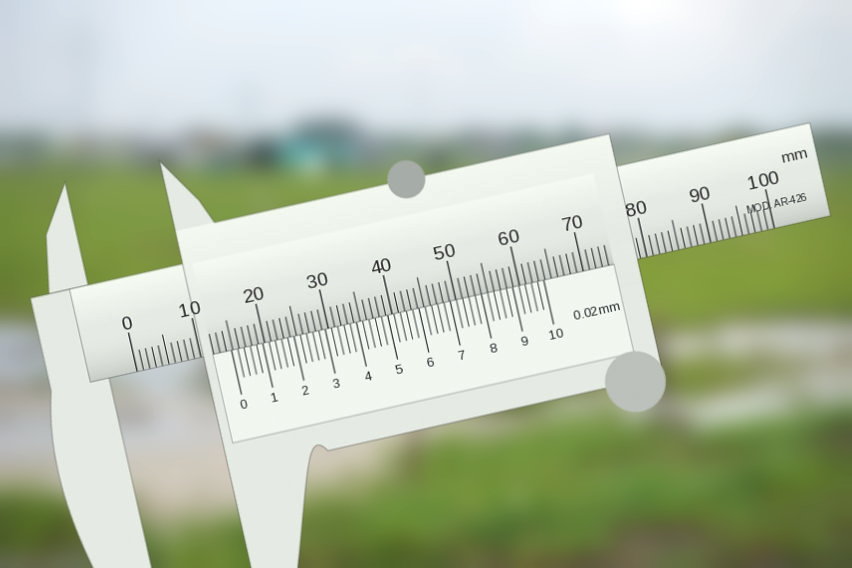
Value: 14.8mm
